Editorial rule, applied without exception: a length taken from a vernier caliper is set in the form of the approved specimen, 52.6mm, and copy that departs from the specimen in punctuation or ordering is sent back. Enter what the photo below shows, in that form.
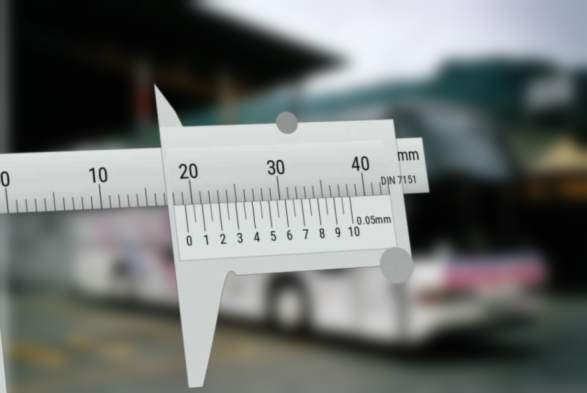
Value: 19.2mm
